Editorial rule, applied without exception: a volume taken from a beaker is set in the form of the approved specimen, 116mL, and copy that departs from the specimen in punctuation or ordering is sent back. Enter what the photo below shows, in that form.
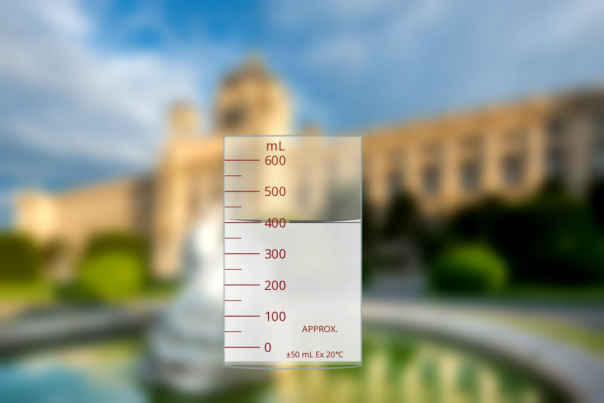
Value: 400mL
